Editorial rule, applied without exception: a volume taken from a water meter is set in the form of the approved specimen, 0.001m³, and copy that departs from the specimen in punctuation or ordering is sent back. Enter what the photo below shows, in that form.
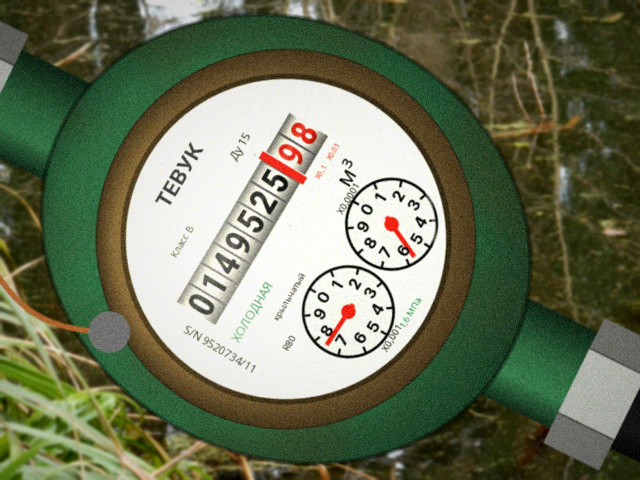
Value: 149525.9875m³
